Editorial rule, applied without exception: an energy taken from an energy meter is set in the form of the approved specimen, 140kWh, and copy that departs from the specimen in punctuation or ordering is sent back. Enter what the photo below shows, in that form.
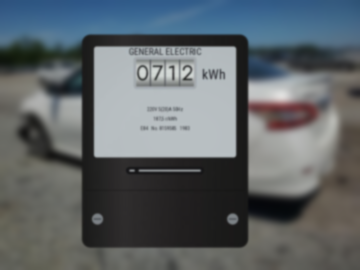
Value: 712kWh
